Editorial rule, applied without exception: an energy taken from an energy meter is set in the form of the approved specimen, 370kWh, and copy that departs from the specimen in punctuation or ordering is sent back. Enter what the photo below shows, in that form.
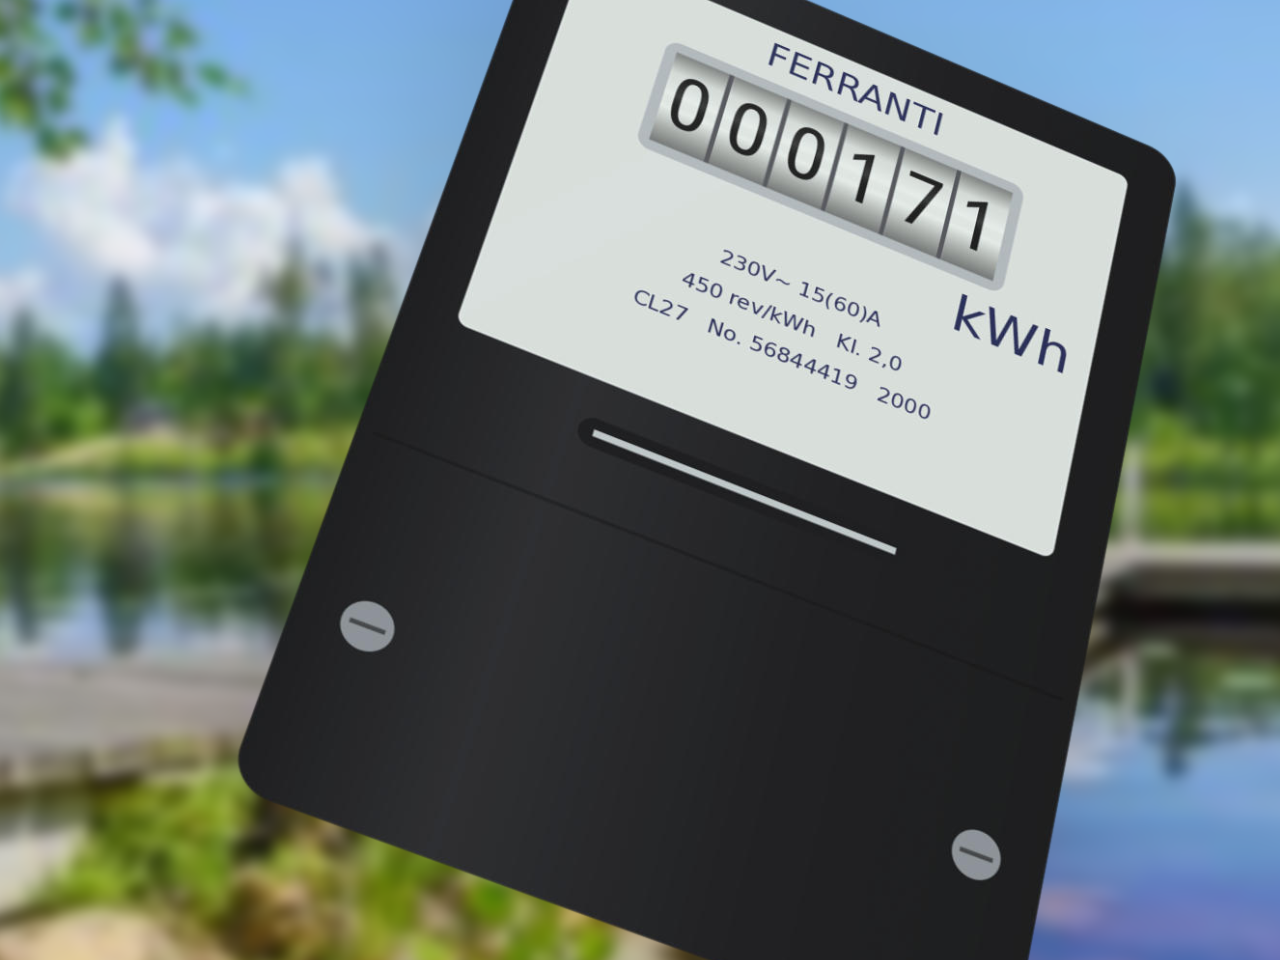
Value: 171kWh
